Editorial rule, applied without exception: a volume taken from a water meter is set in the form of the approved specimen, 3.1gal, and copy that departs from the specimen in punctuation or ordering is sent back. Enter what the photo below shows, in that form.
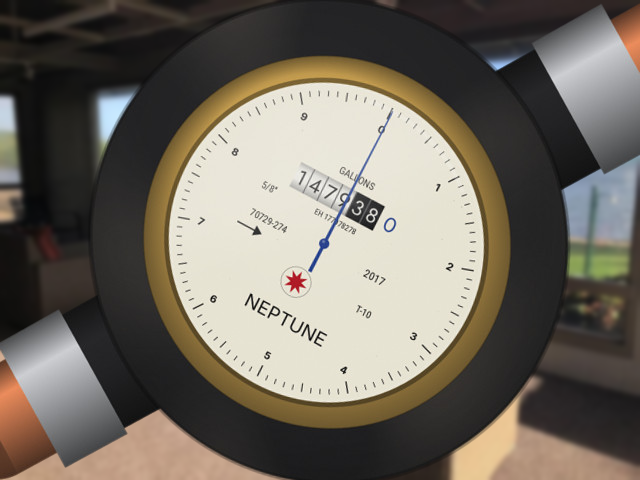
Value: 1479380.0gal
